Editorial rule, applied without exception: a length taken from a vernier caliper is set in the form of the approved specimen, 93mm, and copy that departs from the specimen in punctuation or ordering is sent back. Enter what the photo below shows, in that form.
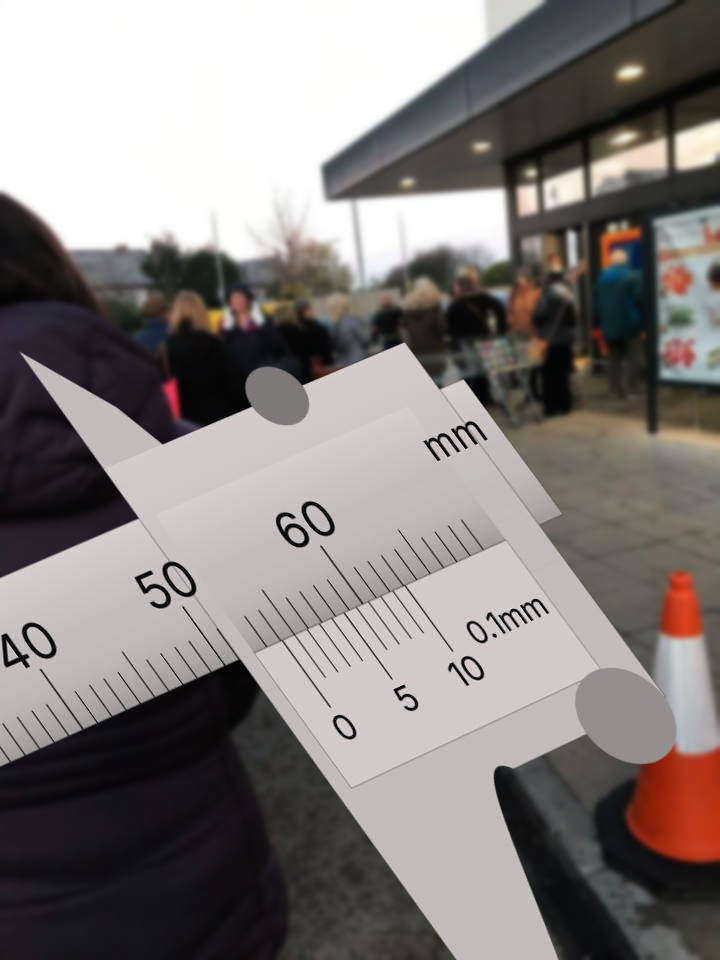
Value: 54.1mm
